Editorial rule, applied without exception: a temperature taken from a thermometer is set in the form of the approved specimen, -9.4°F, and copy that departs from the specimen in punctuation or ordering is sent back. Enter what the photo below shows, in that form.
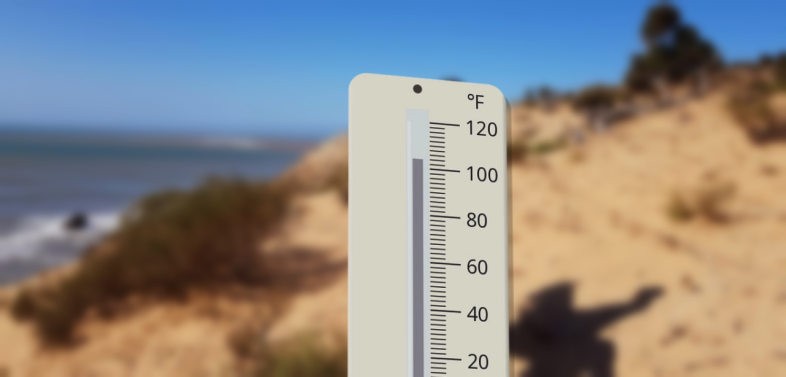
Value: 104°F
